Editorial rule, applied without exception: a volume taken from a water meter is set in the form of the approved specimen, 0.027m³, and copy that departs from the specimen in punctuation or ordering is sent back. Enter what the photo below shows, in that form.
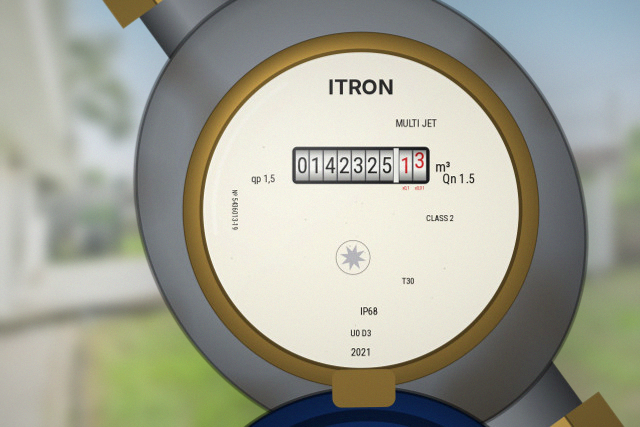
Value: 142325.13m³
